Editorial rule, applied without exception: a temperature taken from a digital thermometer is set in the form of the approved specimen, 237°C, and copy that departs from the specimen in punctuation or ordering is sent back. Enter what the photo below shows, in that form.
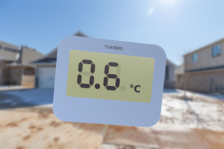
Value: 0.6°C
